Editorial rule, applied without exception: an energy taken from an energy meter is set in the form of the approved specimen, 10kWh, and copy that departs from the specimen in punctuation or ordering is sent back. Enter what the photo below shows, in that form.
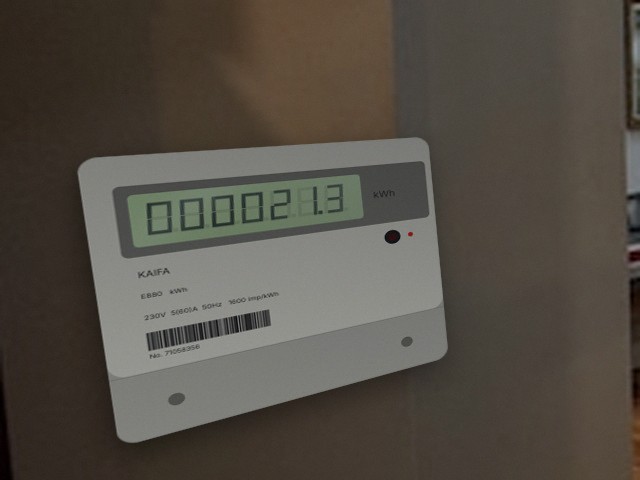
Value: 21.3kWh
